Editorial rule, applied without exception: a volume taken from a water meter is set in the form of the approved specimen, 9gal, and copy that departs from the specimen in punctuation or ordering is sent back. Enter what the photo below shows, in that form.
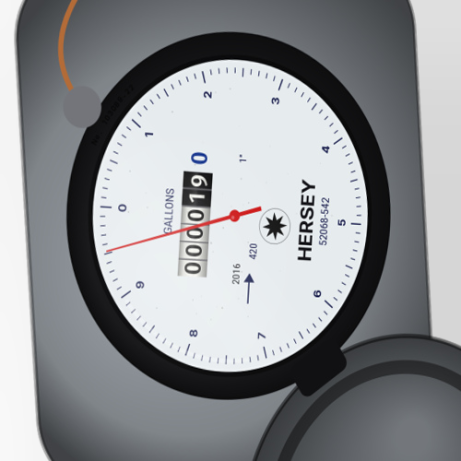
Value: 189.5gal
